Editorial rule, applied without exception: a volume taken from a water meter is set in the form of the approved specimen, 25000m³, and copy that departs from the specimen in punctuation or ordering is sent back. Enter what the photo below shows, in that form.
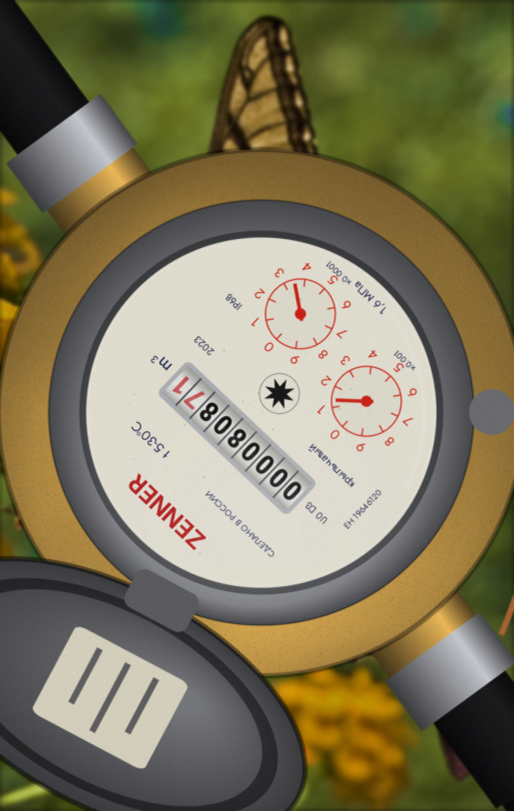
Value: 808.7113m³
